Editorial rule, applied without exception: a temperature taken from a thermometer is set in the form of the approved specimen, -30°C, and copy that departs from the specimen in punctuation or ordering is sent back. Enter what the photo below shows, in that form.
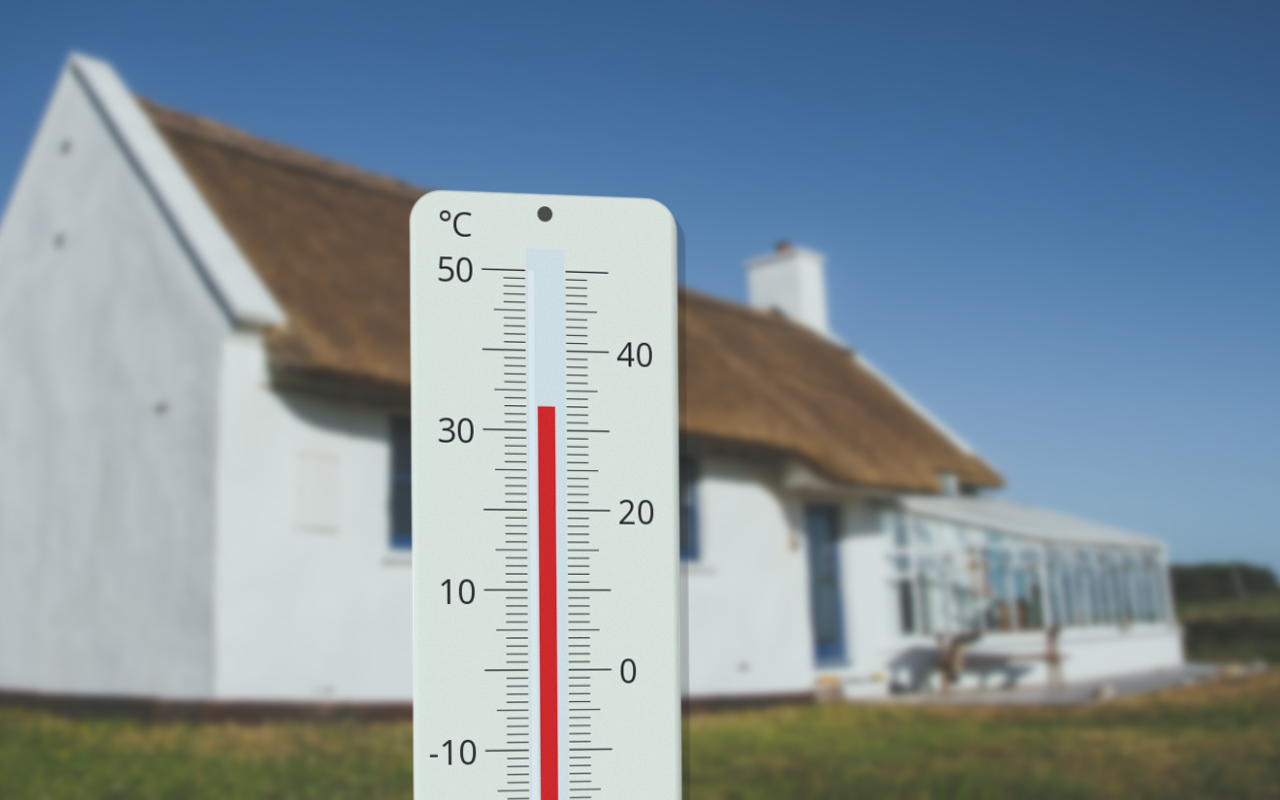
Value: 33°C
